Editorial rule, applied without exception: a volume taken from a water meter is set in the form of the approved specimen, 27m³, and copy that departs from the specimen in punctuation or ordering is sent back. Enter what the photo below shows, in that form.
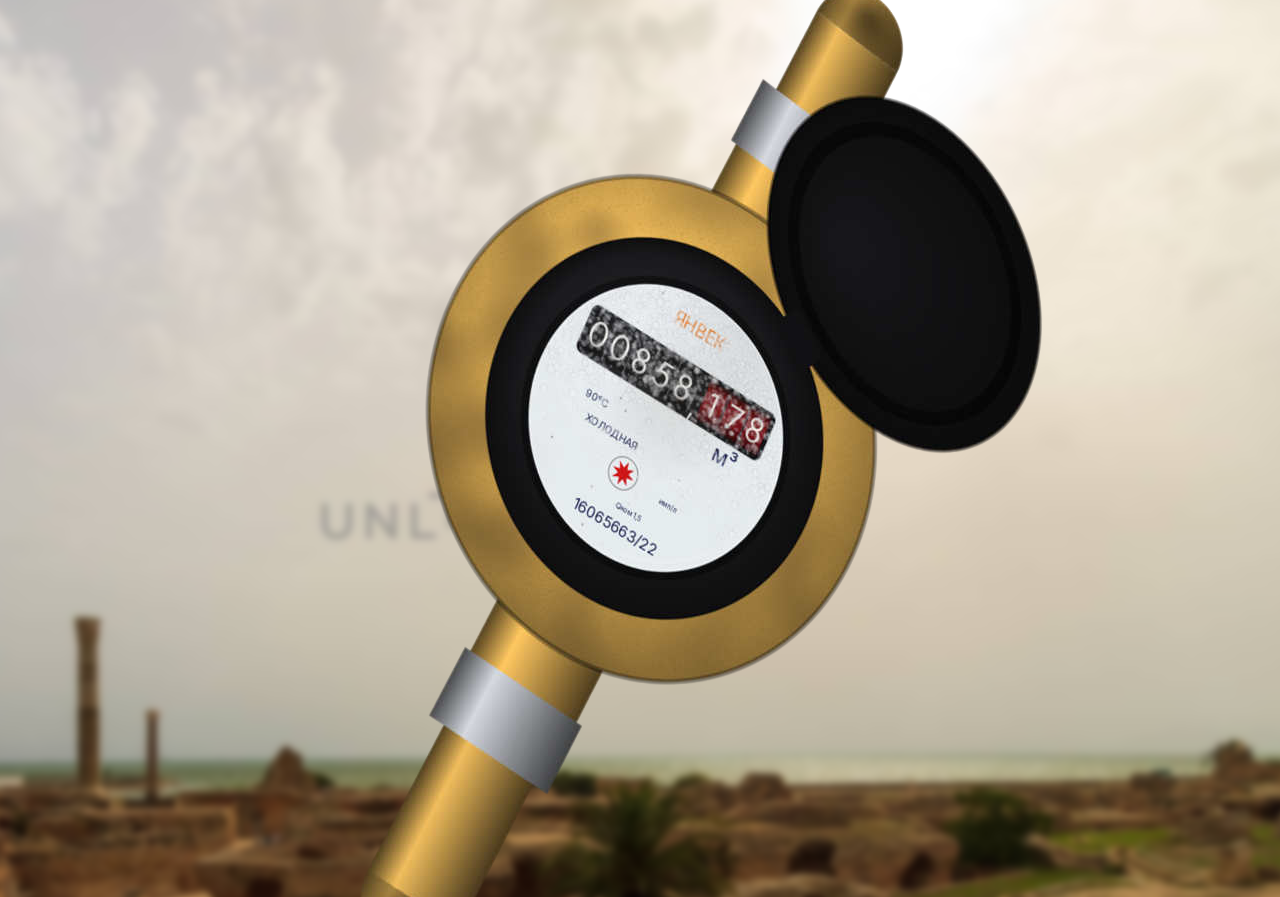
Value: 858.178m³
